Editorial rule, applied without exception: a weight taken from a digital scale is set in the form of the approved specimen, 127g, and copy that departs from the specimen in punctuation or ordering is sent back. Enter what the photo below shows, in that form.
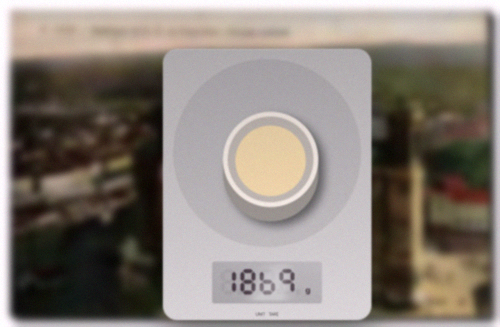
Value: 1869g
